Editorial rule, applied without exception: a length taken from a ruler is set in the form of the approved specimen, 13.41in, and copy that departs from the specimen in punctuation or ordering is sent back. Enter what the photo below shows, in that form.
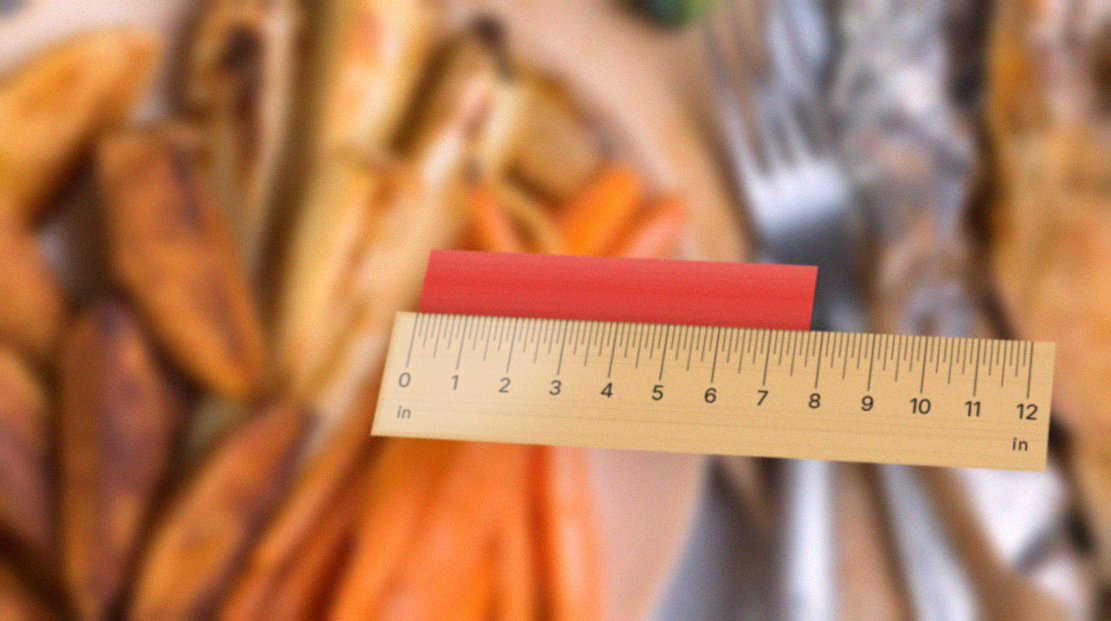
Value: 7.75in
